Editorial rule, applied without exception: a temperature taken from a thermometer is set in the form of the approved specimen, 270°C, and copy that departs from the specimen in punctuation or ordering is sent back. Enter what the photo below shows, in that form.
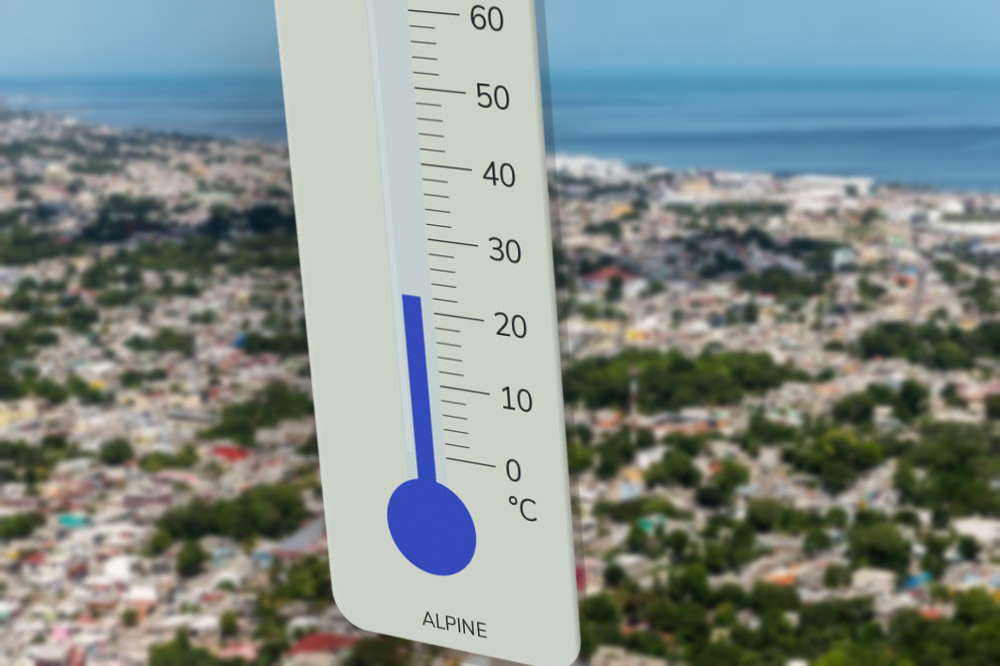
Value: 22°C
